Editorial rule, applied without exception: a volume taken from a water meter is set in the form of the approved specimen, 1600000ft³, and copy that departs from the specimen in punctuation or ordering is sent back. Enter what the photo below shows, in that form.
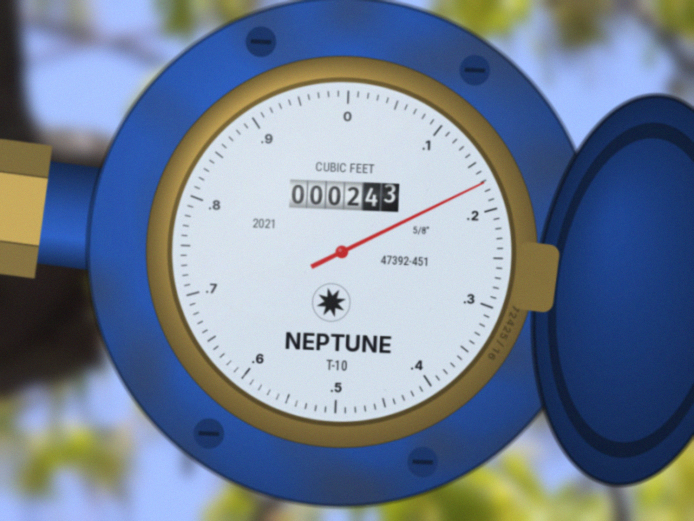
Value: 243.17ft³
